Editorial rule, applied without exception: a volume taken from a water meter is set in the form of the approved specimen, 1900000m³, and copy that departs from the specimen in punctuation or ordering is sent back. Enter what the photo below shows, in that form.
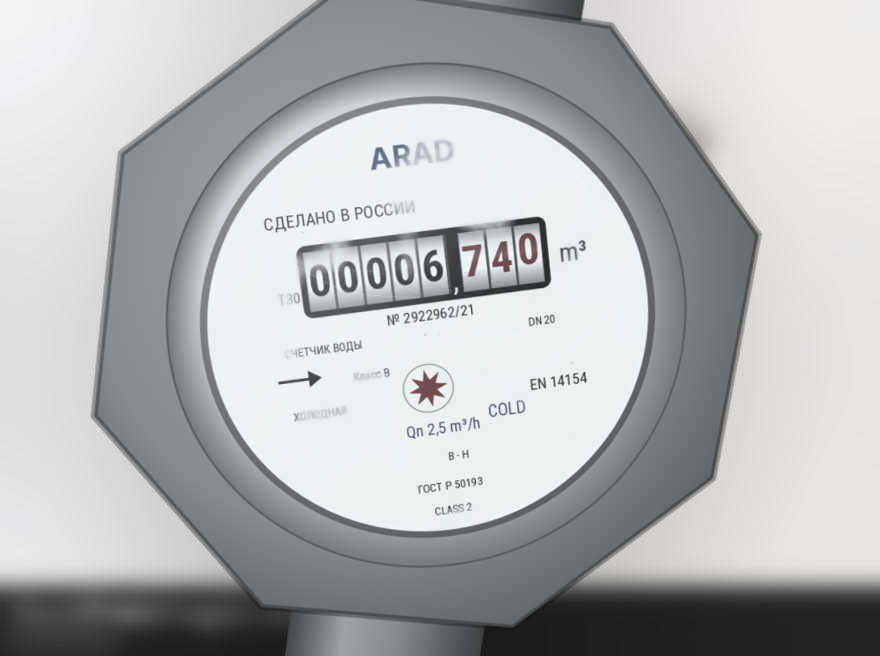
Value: 6.740m³
